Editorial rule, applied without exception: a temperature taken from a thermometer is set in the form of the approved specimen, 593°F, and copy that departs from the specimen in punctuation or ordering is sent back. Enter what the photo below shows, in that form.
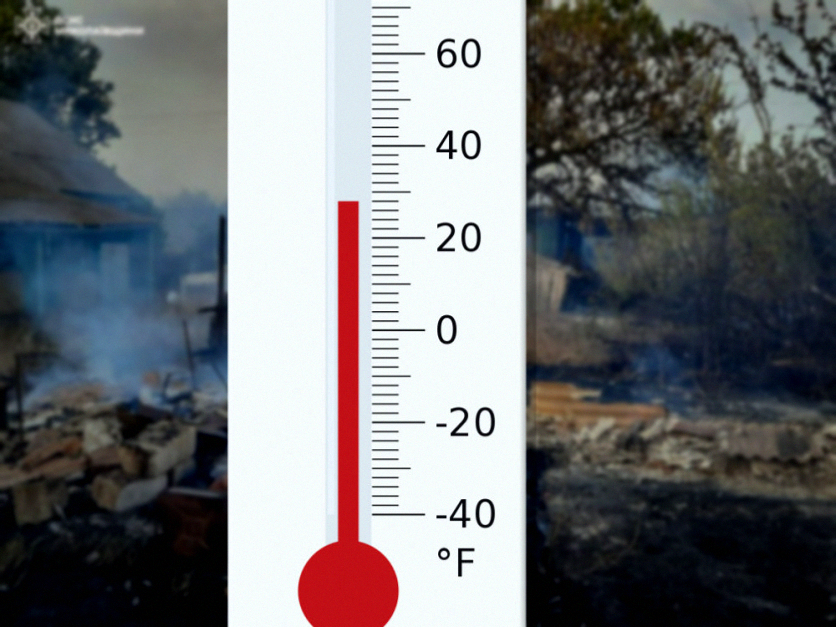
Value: 28°F
